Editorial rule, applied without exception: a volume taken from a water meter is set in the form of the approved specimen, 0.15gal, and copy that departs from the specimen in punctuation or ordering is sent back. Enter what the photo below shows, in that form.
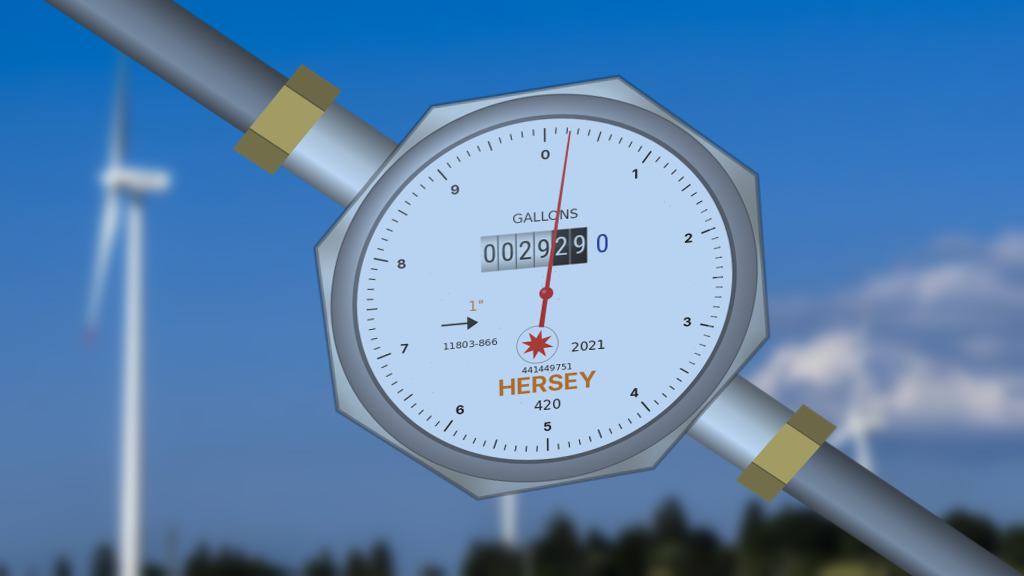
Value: 29290.2gal
